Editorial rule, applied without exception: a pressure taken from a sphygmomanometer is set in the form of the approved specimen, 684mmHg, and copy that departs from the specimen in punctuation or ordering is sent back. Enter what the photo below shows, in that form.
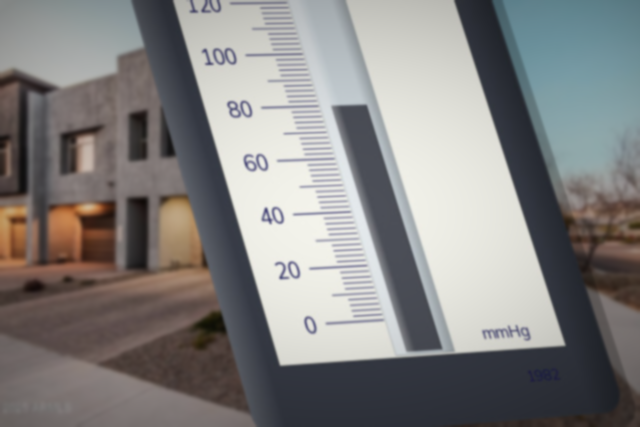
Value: 80mmHg
